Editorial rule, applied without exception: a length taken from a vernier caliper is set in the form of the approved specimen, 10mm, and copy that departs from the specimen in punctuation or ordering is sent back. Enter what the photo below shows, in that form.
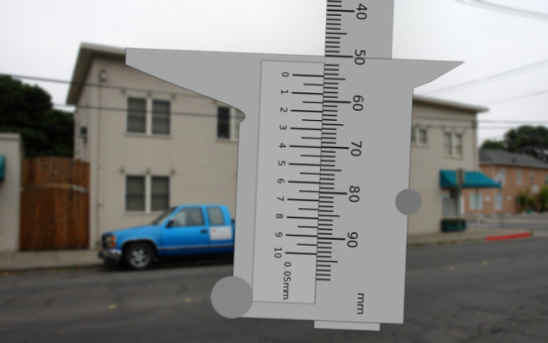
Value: 54.5mm
